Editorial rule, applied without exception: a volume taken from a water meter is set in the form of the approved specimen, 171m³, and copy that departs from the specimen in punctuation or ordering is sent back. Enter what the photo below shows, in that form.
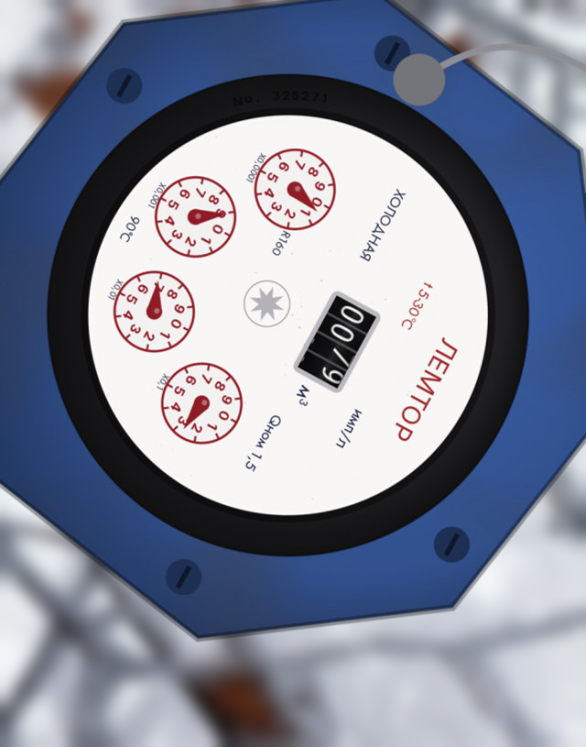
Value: 79.2690m³
